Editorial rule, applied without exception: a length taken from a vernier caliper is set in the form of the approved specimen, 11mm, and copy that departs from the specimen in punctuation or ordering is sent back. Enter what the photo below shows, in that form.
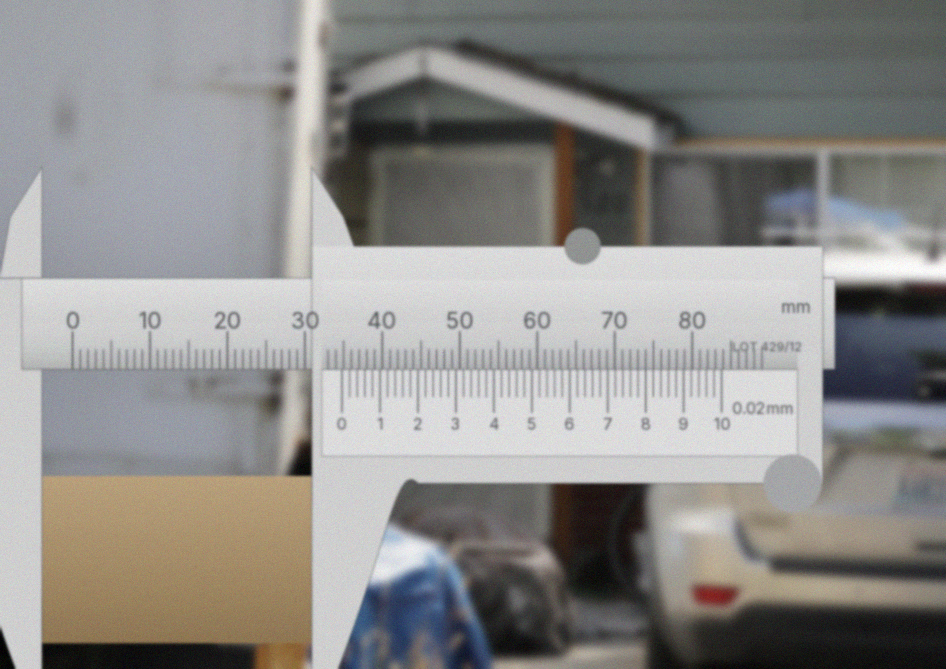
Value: 34.8mm
